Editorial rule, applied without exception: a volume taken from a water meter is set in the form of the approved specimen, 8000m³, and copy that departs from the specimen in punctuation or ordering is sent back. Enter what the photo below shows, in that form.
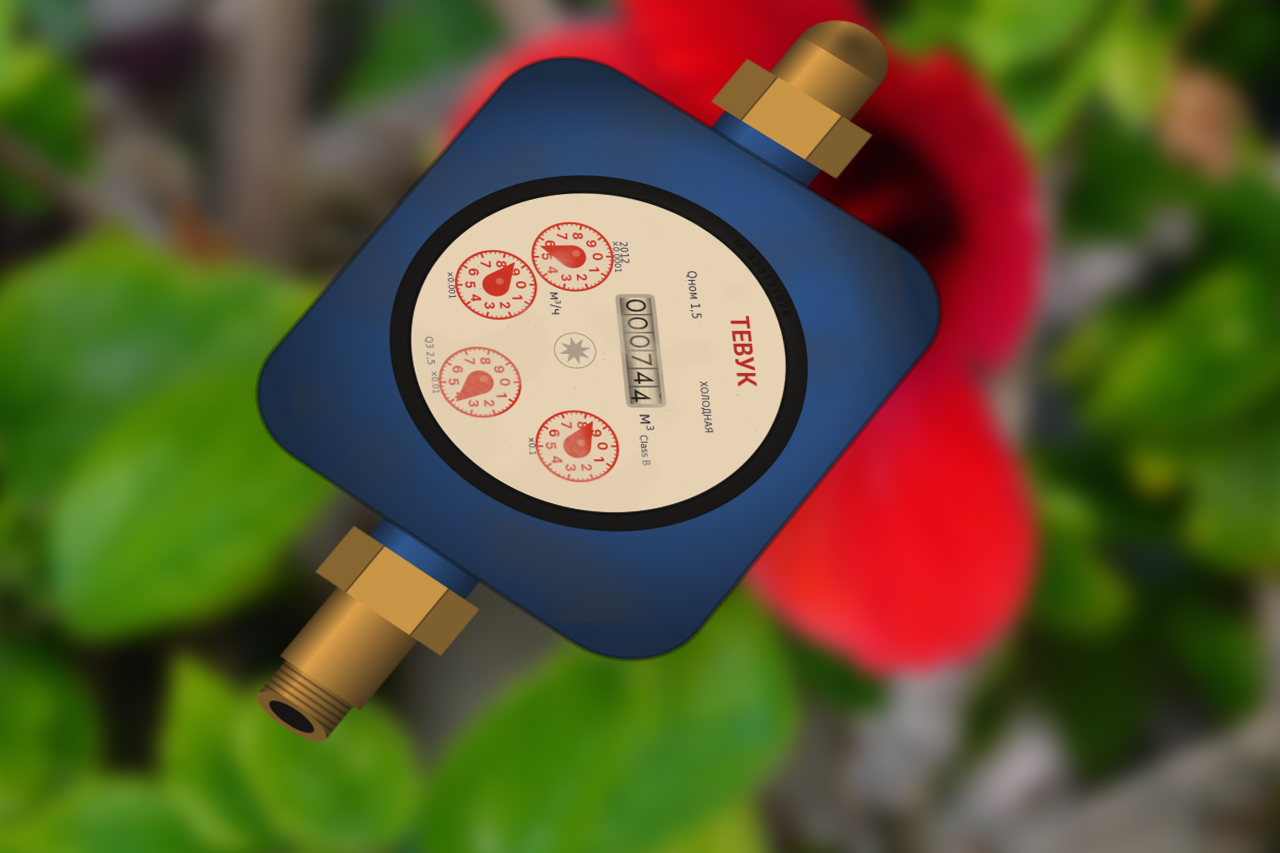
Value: 743.8385m³
